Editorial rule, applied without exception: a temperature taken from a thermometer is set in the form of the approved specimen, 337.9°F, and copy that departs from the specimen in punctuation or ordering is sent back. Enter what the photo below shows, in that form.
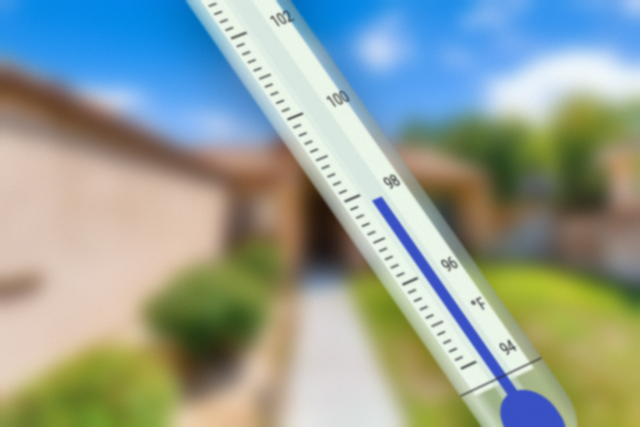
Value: 97.8°F
